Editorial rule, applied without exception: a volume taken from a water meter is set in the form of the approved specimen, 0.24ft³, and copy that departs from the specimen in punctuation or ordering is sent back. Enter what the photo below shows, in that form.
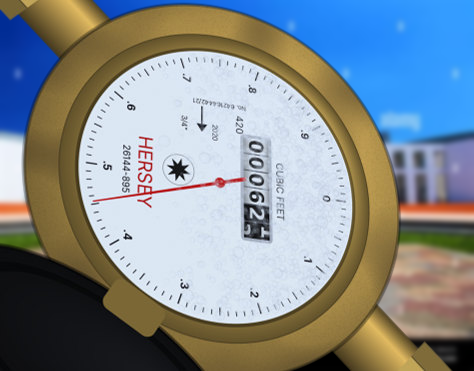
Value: 621.45ft³
